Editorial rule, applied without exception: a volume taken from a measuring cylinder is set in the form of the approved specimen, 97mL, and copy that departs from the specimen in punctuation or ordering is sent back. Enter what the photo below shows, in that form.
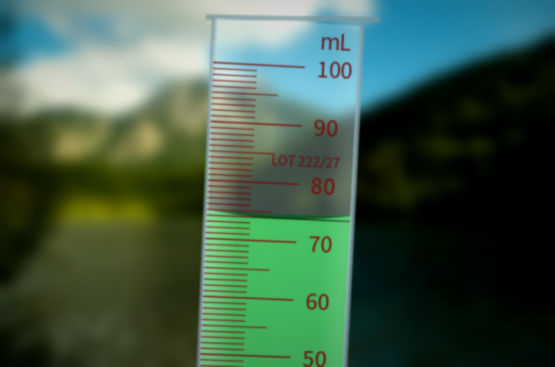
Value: 74mL
